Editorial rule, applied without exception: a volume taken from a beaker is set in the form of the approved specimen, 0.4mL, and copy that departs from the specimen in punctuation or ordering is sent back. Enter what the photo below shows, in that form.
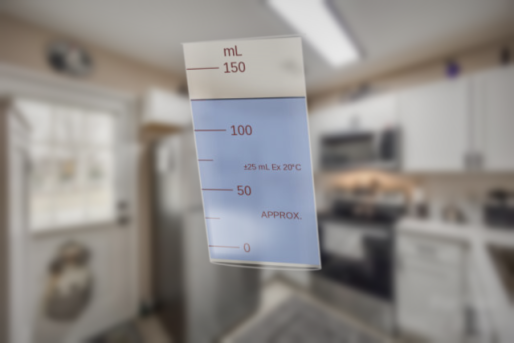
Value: 125mL
